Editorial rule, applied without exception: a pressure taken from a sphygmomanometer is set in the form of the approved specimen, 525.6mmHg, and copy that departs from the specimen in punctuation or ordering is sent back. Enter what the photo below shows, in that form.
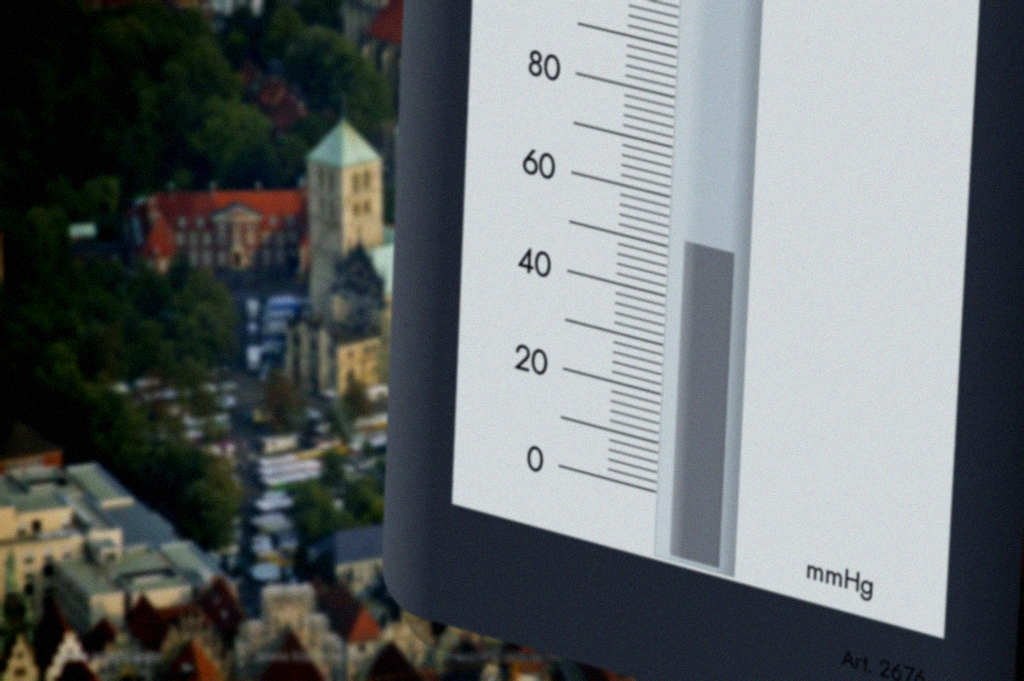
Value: 52mmHg
